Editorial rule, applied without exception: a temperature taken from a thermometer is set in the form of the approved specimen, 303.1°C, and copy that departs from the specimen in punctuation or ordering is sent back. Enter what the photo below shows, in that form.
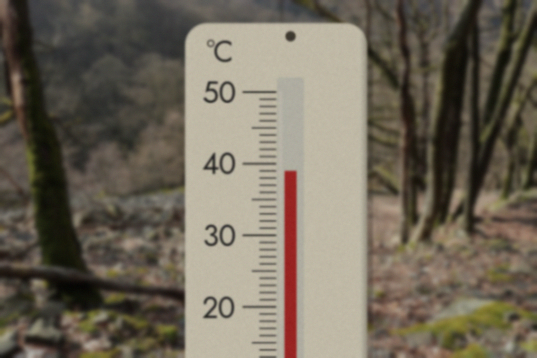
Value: 39°C
